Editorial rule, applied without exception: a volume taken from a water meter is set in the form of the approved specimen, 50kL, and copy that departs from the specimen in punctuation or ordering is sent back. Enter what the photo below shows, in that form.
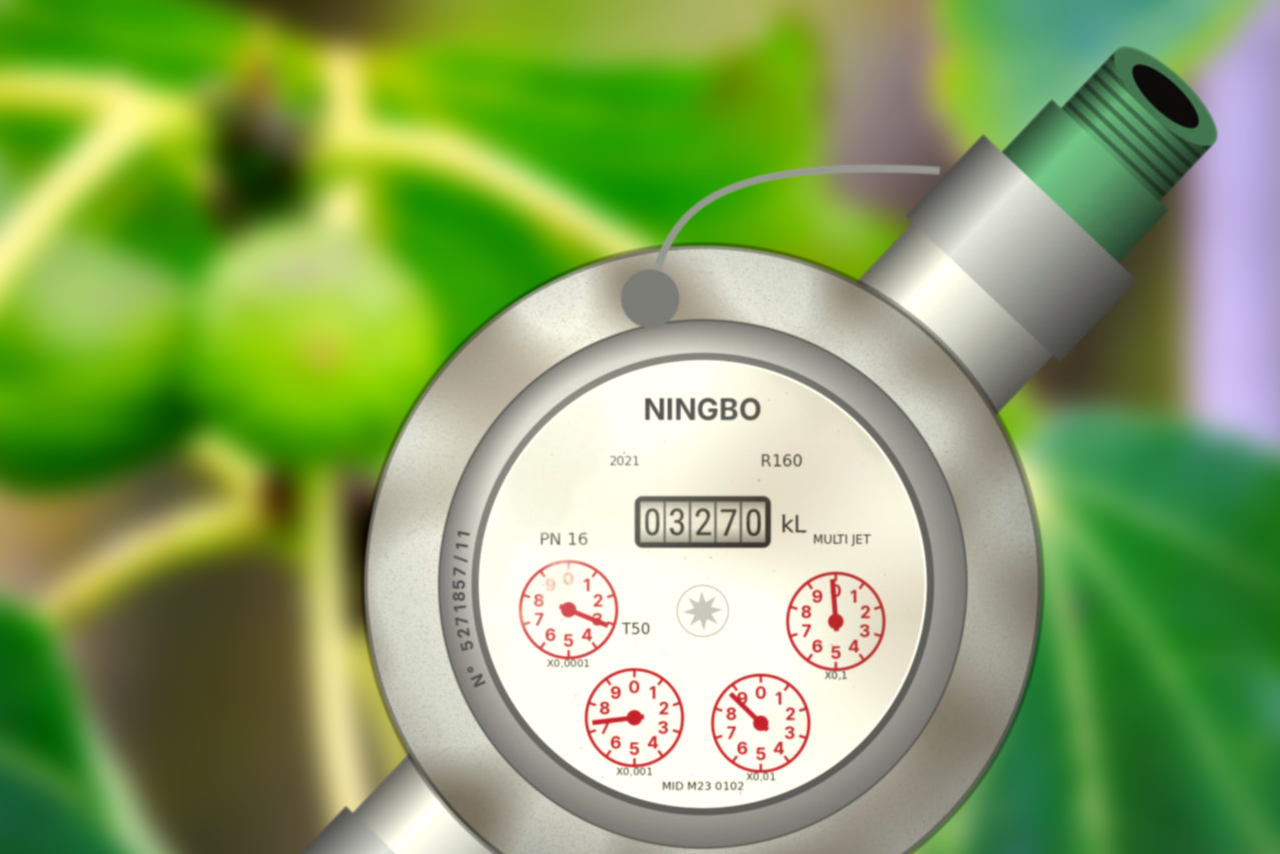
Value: 3269.9873kL
